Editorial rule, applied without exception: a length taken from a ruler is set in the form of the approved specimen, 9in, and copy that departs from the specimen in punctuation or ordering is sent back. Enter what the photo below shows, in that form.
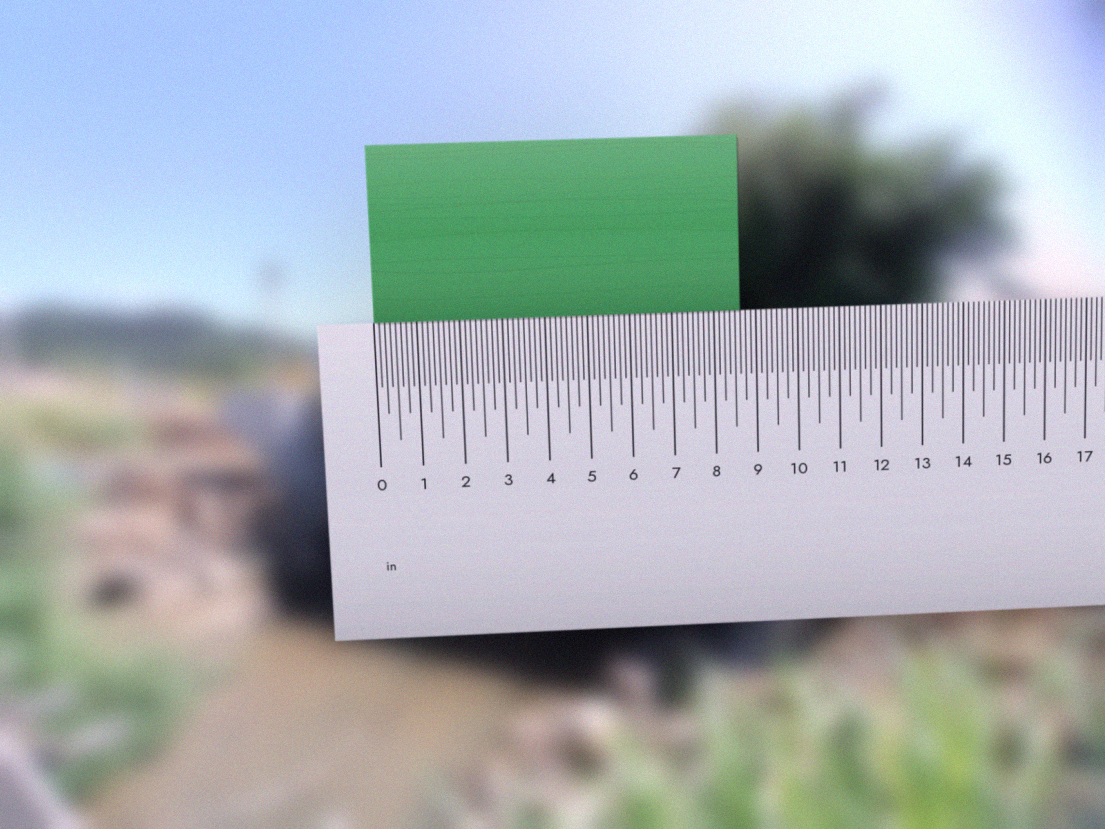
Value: 8.625in
